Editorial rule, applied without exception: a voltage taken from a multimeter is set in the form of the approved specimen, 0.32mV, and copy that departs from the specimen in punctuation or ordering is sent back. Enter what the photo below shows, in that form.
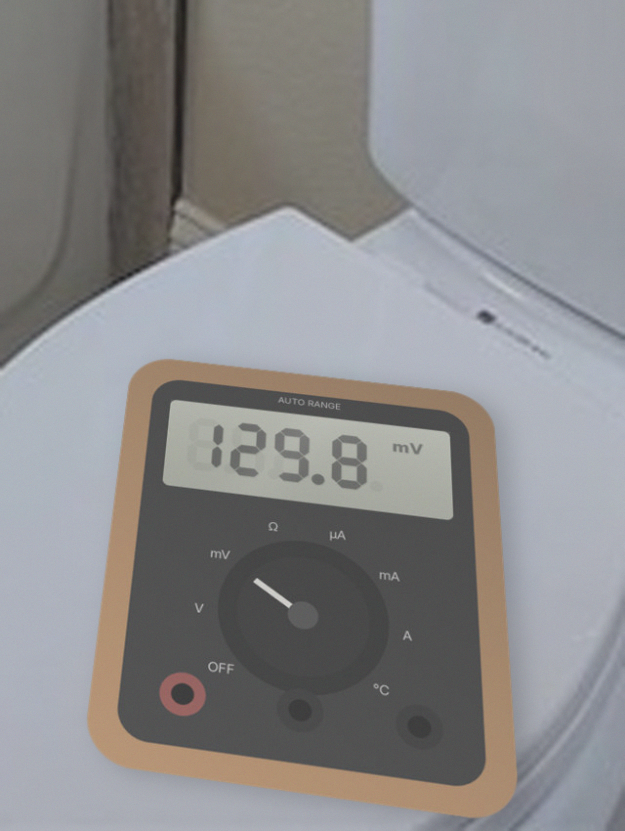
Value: 129.8mV
